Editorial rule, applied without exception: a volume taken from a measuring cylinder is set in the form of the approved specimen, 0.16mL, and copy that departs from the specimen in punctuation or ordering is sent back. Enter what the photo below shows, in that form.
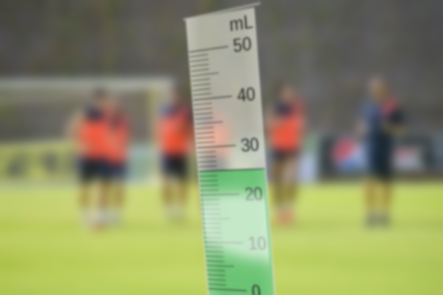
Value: 25mL
